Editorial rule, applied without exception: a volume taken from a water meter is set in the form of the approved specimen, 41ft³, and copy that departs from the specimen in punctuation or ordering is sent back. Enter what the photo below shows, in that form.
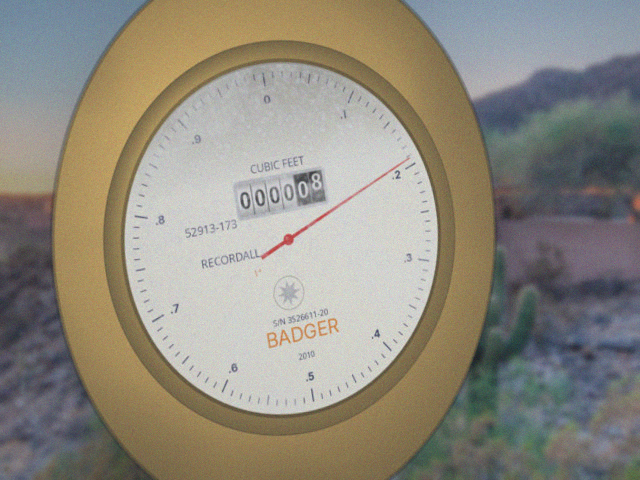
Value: 8.19ft³
